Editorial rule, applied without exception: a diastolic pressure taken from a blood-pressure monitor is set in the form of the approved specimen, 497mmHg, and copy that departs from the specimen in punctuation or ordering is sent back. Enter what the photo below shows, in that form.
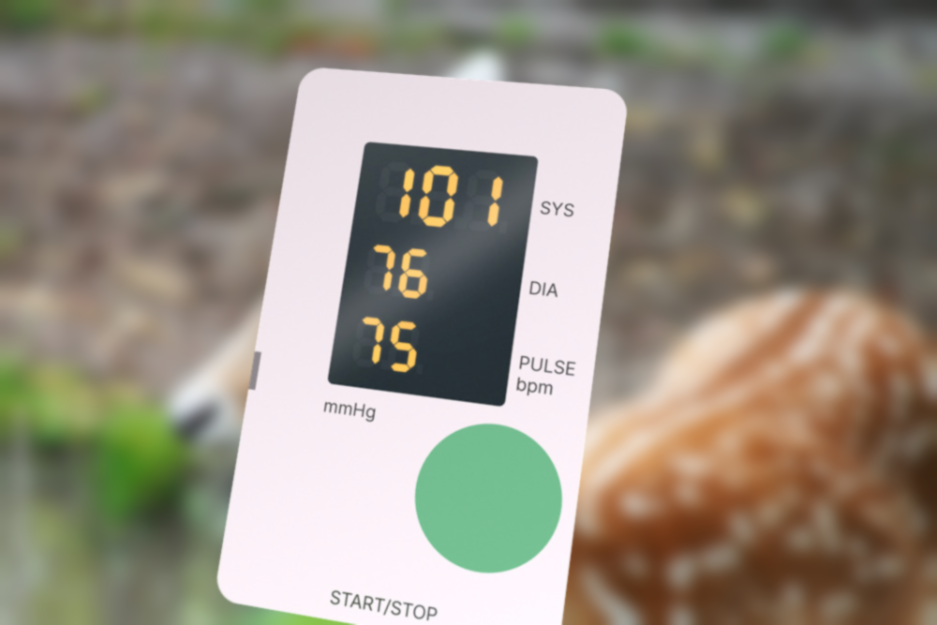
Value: 76mmHg
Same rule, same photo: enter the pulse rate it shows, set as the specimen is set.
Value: 75bpm
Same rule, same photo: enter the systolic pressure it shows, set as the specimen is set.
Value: 101mmHg
